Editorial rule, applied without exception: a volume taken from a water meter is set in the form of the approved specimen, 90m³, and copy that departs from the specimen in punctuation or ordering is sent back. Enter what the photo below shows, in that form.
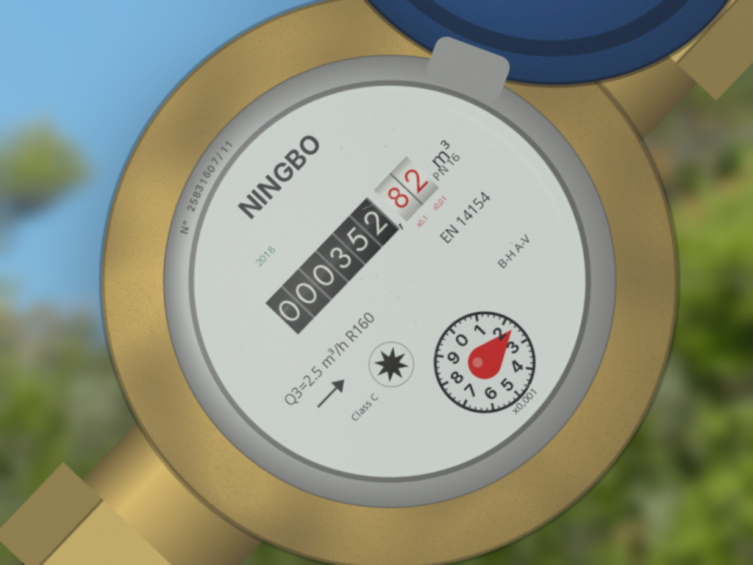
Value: 352.822m³
